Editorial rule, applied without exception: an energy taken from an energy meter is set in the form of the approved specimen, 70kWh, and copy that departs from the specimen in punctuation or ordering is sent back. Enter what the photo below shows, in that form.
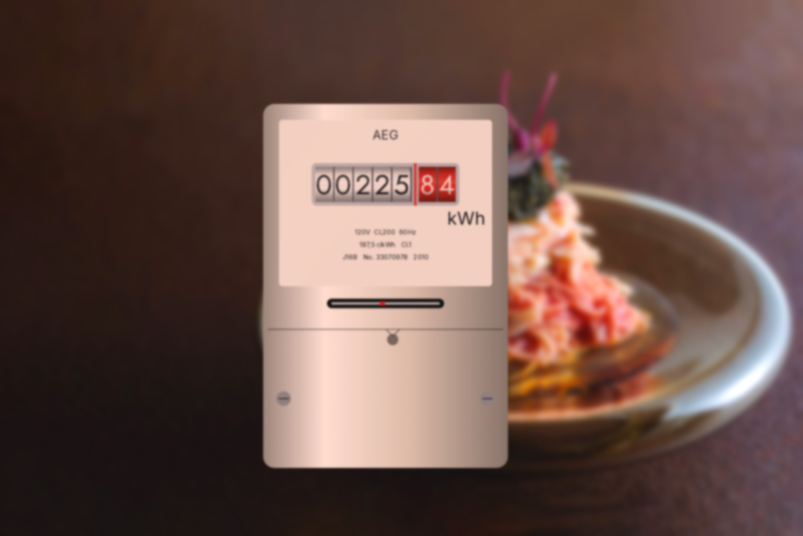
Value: 225.84kWh
